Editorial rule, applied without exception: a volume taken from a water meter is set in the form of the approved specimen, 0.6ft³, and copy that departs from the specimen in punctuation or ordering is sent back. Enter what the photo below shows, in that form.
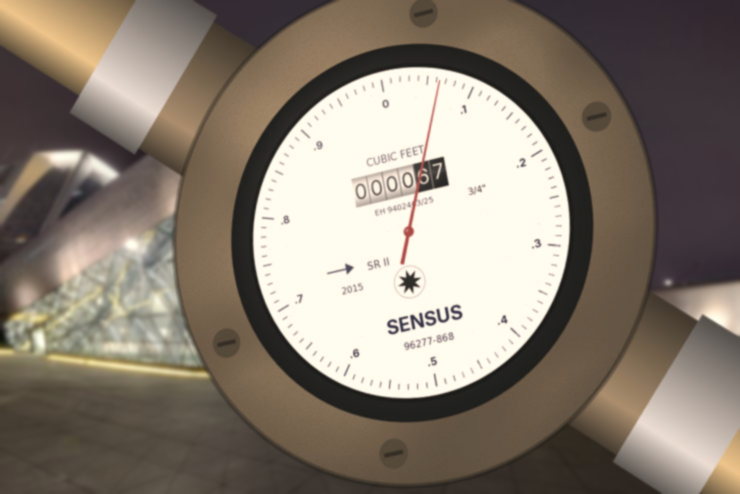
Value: 67.06ft³
